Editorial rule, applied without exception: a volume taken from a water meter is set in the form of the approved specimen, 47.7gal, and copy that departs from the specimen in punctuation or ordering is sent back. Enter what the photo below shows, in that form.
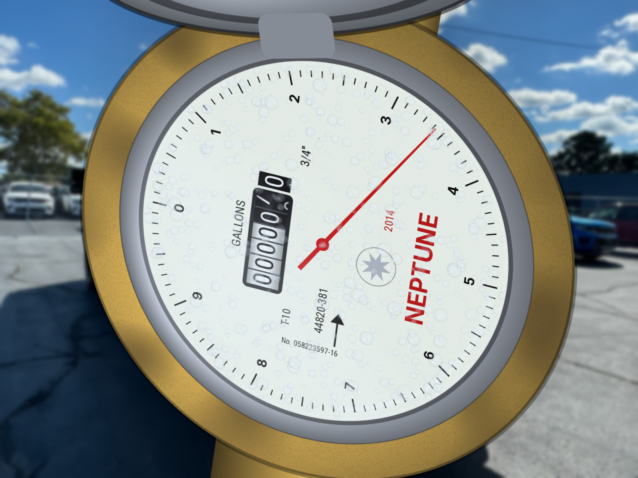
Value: 73.4gal
